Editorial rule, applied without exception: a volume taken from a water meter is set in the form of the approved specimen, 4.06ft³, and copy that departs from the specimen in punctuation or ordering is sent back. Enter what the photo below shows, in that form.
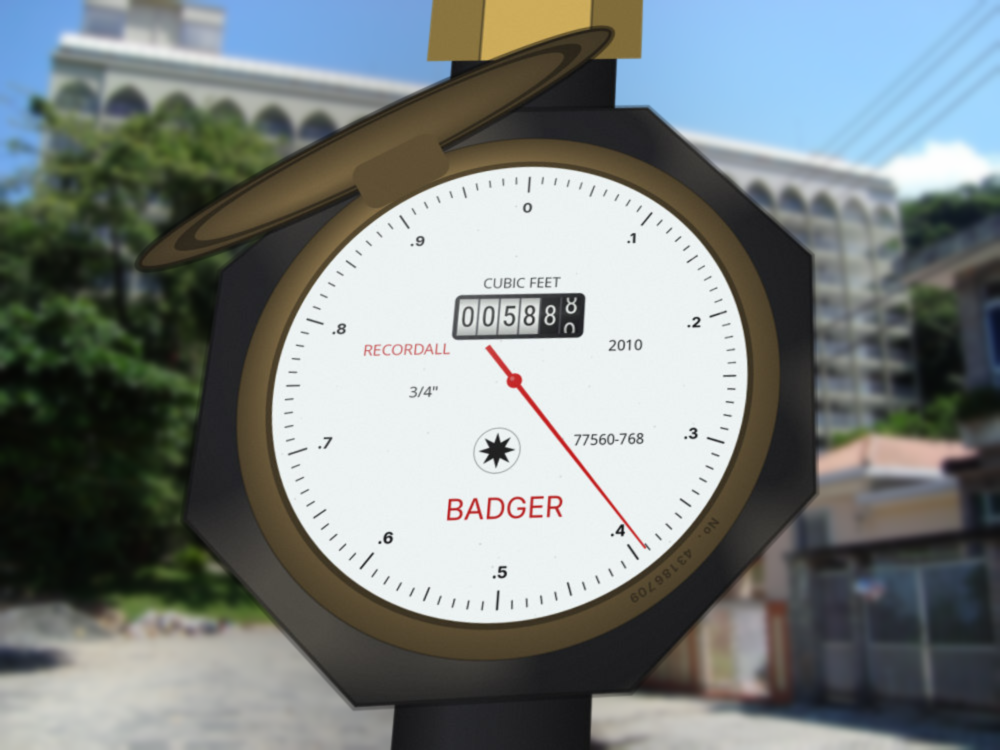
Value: 5888.39ft³
